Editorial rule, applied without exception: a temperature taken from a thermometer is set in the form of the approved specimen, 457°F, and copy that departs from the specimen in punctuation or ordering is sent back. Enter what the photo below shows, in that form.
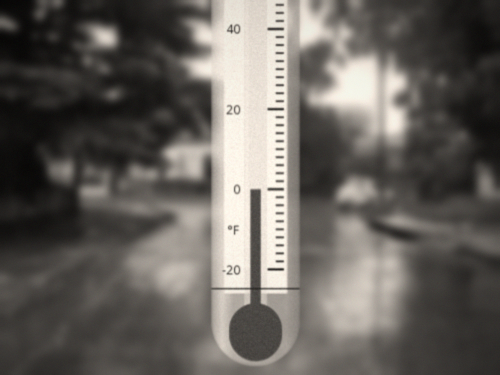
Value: 0°F
